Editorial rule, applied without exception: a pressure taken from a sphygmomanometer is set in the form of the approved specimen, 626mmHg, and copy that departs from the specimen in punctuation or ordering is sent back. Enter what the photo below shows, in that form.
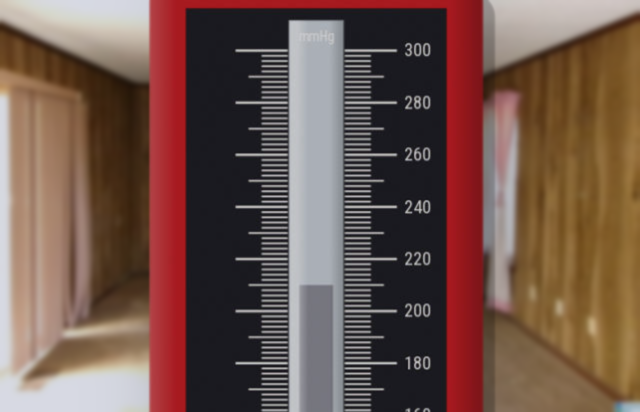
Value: 210mmHg
